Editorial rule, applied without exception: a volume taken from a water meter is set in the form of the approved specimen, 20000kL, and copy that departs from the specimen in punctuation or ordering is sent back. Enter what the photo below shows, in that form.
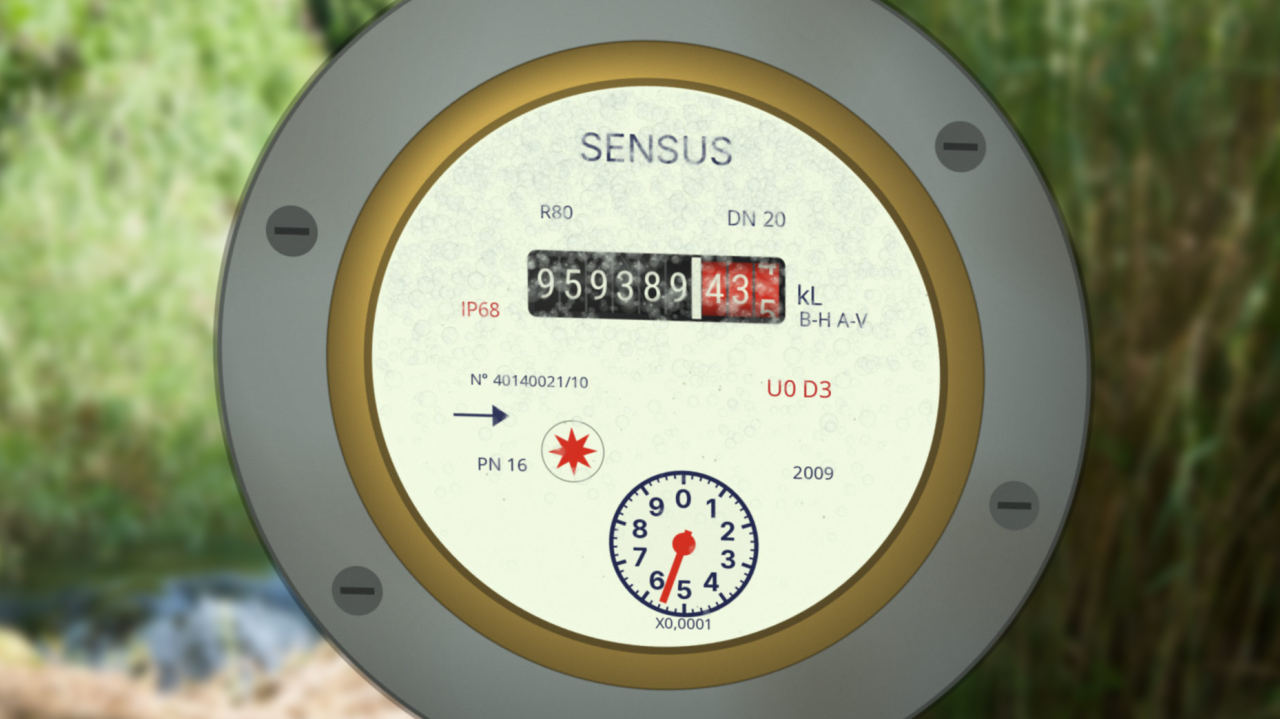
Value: 959389.4345kL
